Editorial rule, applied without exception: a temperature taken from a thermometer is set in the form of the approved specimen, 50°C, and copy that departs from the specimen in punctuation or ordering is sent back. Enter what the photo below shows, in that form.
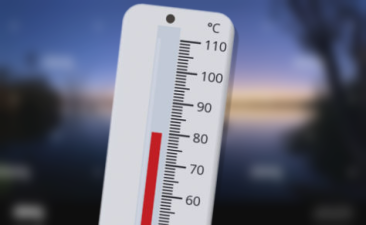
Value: 80°C
